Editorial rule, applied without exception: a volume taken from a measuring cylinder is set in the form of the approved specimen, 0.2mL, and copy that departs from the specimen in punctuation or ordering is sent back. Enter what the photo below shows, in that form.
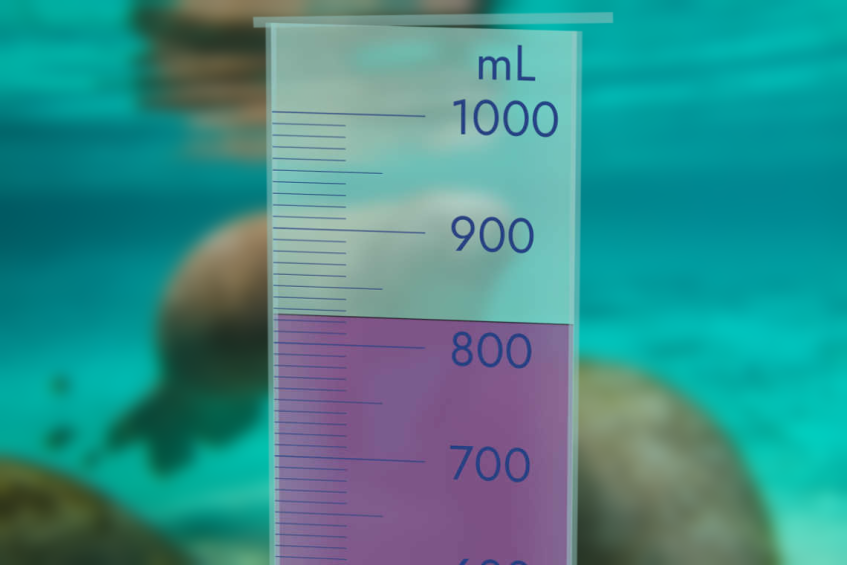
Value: 825mL
